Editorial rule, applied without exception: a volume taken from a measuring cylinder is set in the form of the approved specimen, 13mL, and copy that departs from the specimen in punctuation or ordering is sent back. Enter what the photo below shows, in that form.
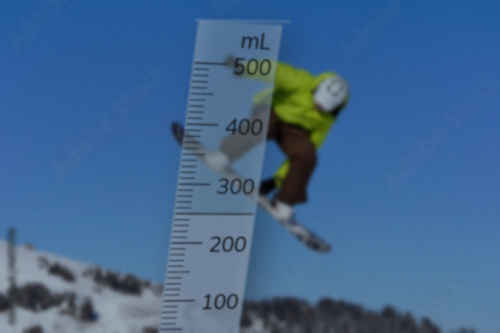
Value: 250mL
